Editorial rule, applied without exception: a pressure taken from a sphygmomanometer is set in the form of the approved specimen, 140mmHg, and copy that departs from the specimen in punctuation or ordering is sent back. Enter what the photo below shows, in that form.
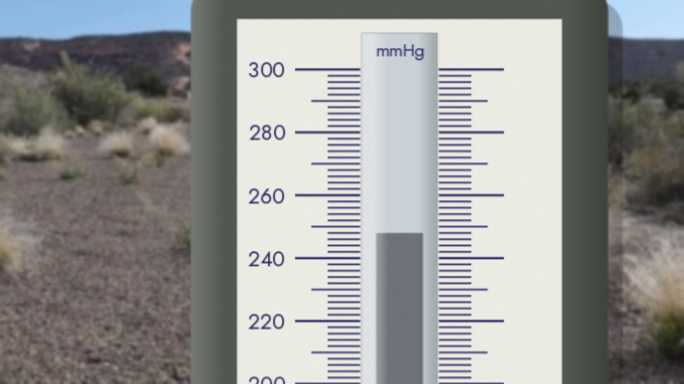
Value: 248mmHg
